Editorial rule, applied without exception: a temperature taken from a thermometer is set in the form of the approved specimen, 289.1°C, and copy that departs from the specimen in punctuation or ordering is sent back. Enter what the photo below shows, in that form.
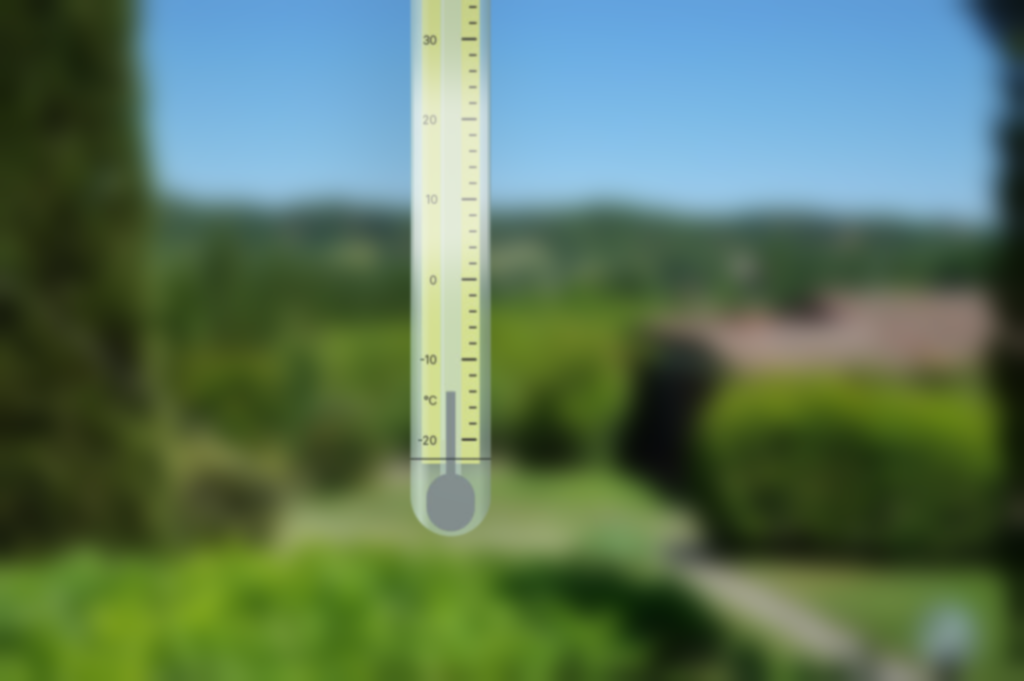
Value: -14°C
